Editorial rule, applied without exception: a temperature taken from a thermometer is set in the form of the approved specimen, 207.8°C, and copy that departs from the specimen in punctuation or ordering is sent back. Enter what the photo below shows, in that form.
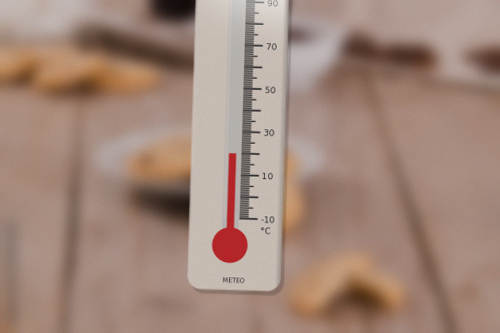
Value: 20°C
